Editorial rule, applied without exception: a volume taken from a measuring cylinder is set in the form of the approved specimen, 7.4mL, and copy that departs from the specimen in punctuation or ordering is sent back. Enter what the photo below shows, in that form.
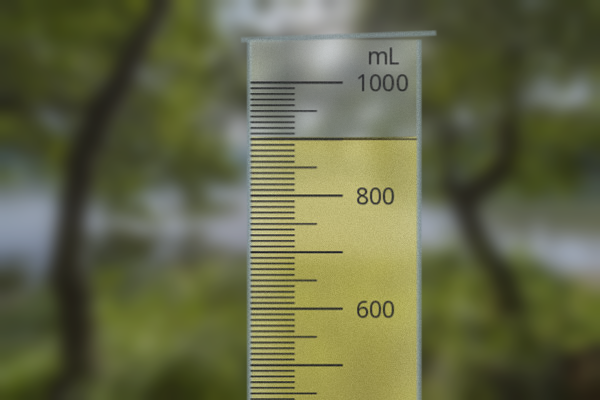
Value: 900mL
